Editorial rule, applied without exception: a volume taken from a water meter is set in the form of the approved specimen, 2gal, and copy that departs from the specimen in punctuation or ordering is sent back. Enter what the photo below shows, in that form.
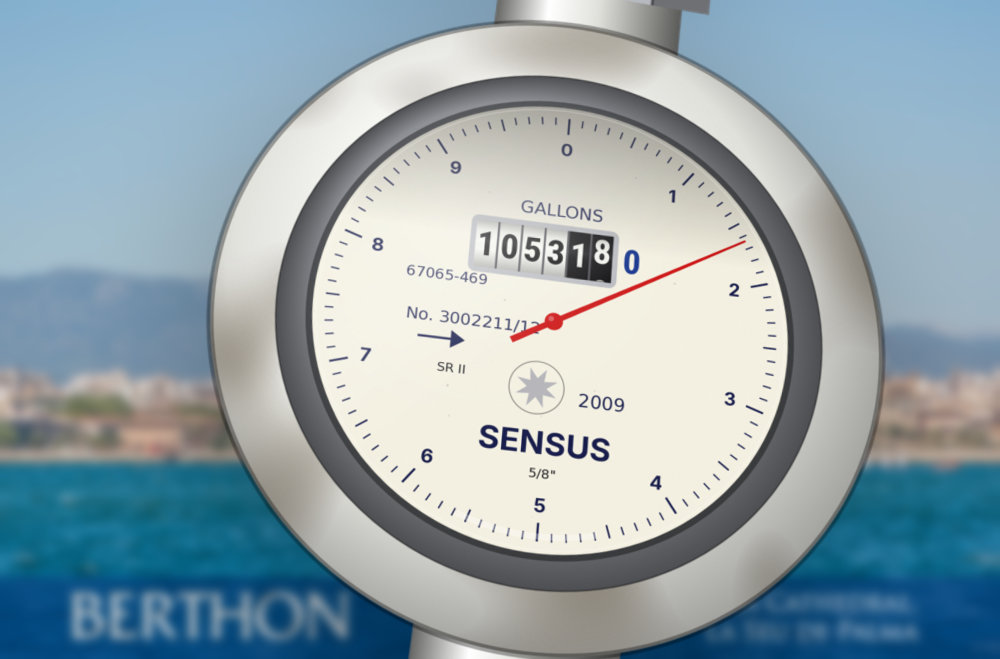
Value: 1053181.6gal
